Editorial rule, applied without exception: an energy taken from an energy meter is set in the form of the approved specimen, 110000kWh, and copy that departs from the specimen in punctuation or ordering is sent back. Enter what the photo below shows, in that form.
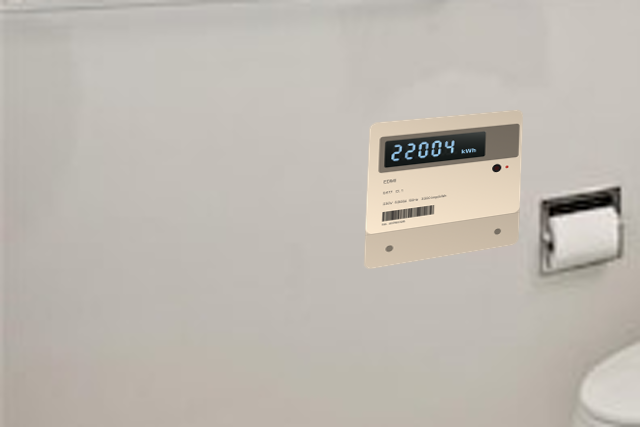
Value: 22004kWh
